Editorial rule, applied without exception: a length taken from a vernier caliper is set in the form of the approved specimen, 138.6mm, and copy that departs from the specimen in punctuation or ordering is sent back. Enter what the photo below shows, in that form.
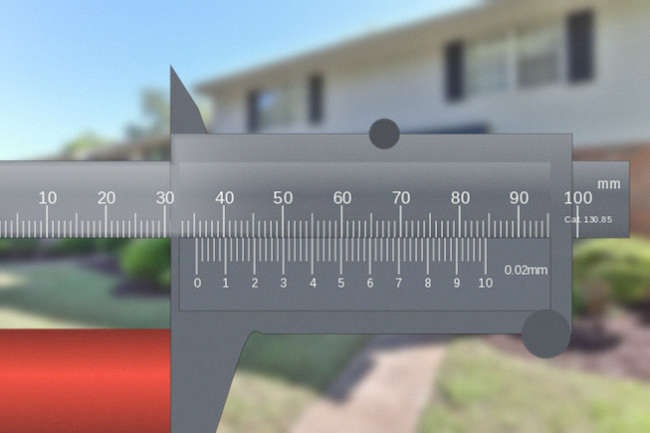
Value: 35.4mm
